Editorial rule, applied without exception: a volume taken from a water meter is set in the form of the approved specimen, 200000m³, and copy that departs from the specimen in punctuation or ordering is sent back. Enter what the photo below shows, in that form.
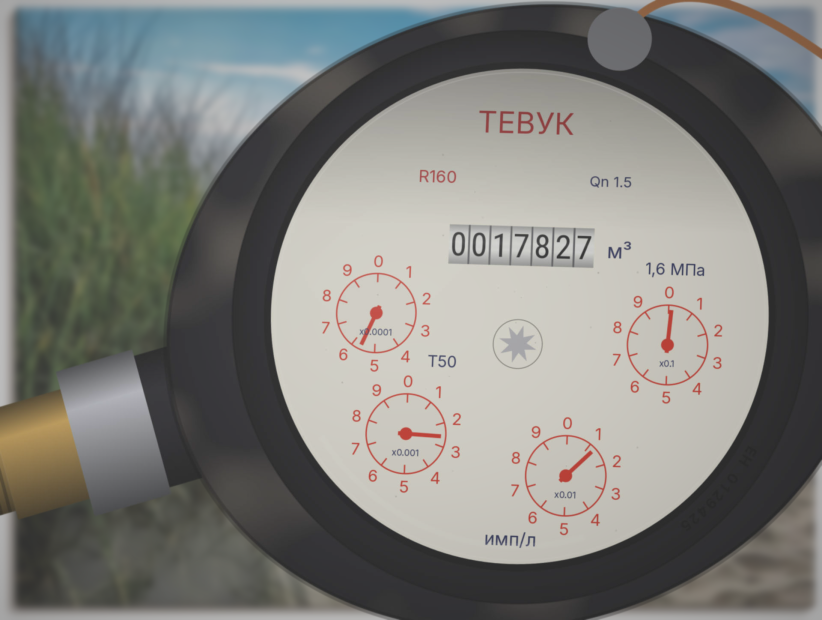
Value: 17827.0125m³
